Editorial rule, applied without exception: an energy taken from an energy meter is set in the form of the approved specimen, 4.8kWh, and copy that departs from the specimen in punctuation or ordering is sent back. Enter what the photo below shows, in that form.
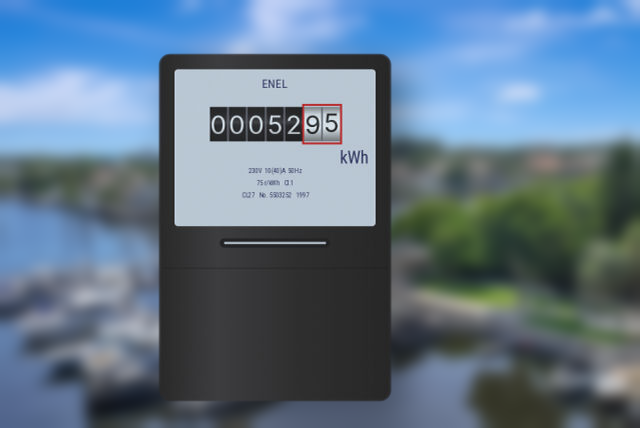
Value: 52.95kWh
